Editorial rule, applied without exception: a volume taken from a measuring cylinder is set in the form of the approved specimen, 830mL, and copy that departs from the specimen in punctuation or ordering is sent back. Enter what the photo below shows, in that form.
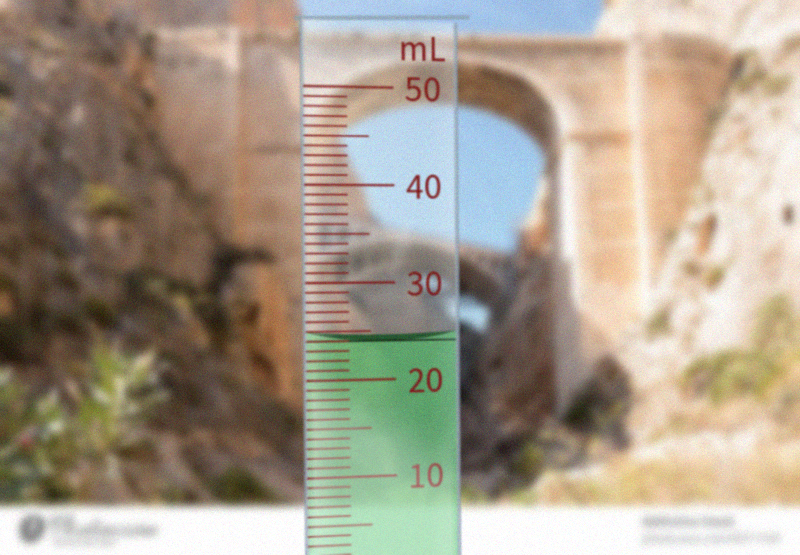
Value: 24mL
